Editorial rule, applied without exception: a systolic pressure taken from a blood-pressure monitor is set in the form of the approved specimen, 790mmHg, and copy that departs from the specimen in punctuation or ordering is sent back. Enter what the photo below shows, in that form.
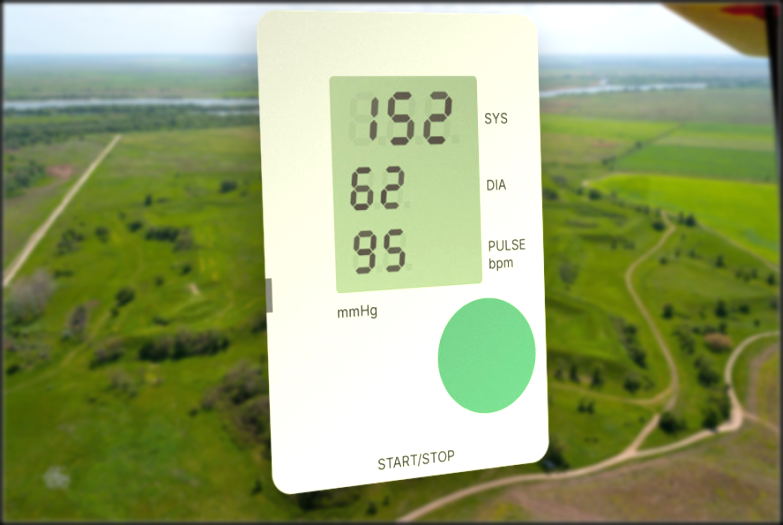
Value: 152mmHg
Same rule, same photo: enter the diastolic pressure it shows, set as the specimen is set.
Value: 62mmHg
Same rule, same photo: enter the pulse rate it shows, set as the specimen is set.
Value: 95bpm
